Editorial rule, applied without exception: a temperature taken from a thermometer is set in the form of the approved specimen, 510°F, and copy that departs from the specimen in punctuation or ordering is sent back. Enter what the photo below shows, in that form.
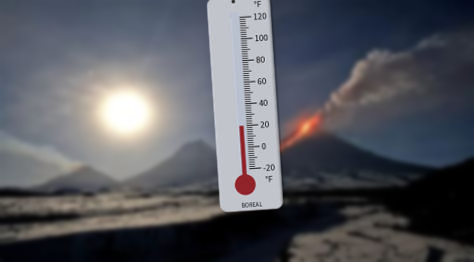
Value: 20°F
